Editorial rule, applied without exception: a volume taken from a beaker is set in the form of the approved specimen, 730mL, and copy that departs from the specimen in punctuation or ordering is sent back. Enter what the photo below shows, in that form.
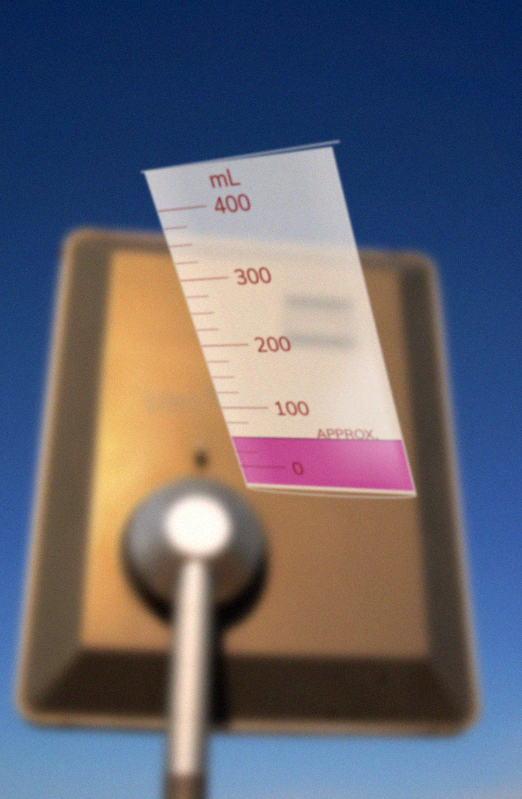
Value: 50mL
